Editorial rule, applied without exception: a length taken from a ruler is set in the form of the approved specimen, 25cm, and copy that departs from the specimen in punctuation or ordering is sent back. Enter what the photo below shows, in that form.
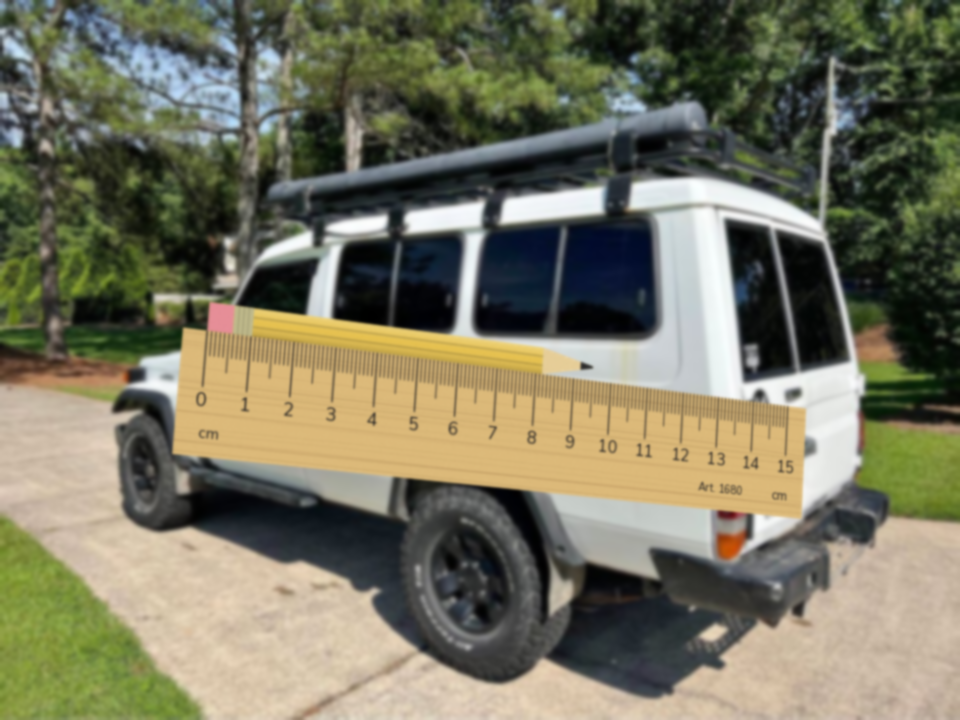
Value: 9.5cm
